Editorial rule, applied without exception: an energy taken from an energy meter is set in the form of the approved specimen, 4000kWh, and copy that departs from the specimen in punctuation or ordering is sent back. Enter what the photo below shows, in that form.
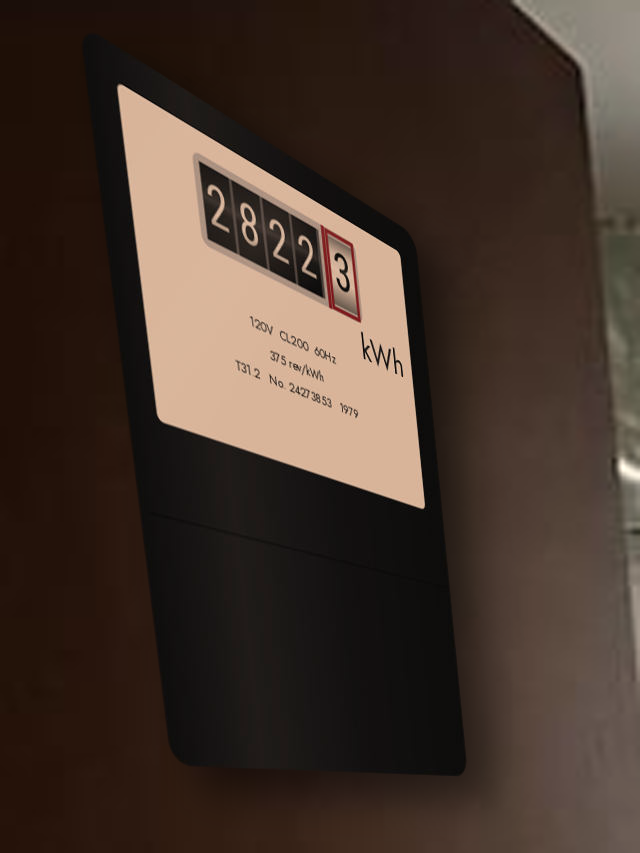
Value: 2822.3kWh
